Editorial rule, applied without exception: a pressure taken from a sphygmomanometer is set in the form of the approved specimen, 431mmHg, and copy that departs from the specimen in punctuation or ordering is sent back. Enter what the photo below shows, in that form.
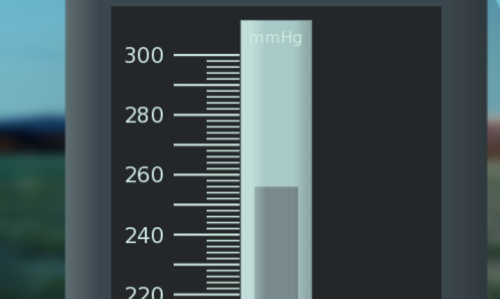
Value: 256mmHg
